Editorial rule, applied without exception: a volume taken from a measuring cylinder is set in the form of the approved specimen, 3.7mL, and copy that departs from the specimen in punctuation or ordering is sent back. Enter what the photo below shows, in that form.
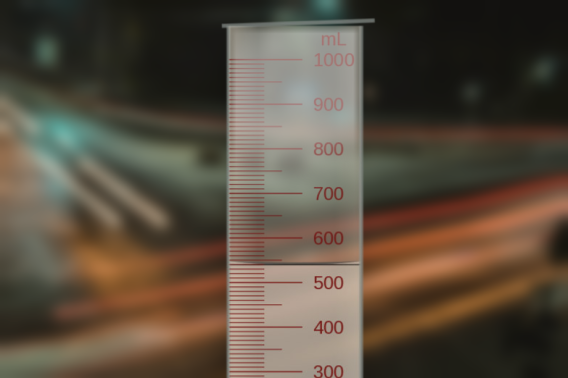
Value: 540mL
